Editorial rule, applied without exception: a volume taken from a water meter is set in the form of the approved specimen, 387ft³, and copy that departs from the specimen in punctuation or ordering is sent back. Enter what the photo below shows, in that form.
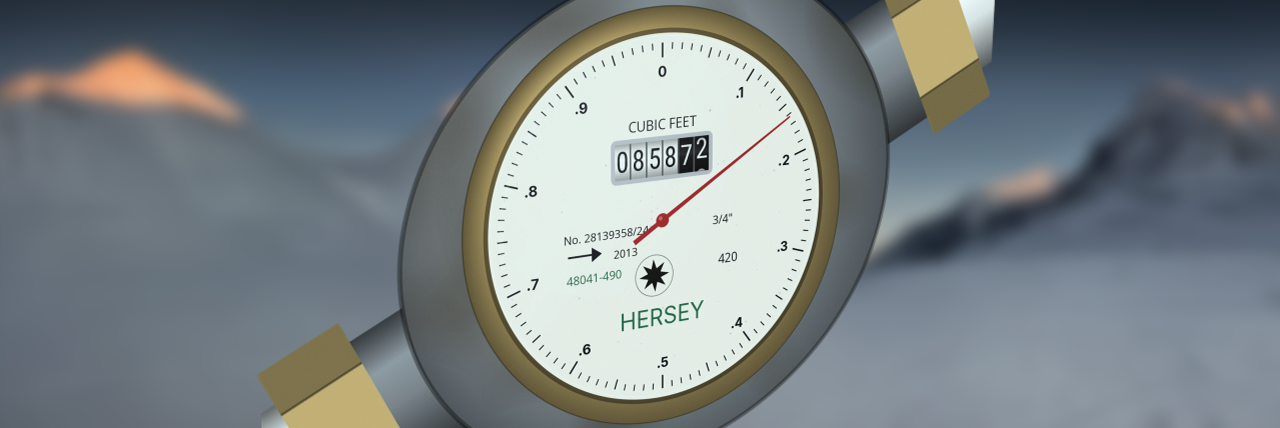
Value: 85872.16ft³
